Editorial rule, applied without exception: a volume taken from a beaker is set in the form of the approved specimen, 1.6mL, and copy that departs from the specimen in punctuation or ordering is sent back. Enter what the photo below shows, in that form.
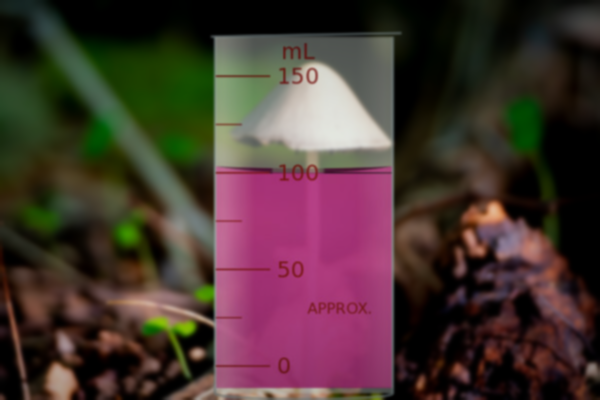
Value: 100mL
